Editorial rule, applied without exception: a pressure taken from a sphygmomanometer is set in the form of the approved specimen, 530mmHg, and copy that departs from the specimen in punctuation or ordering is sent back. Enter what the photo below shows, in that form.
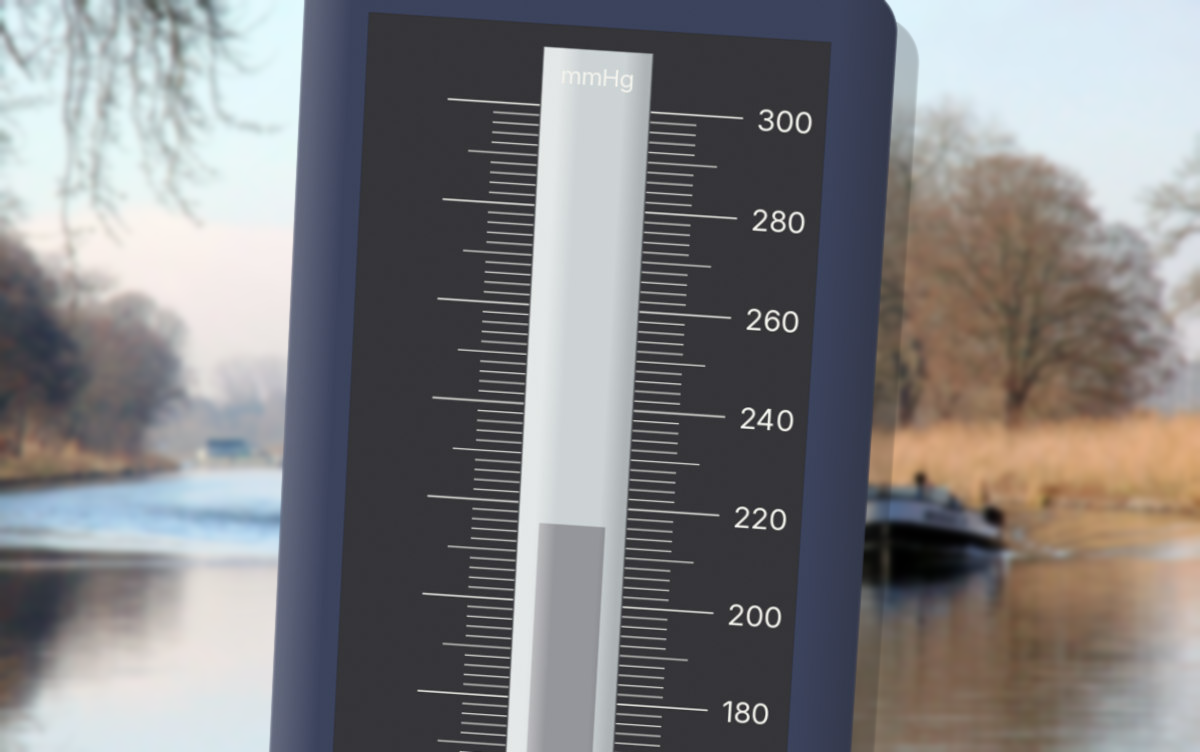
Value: 216mmHg
